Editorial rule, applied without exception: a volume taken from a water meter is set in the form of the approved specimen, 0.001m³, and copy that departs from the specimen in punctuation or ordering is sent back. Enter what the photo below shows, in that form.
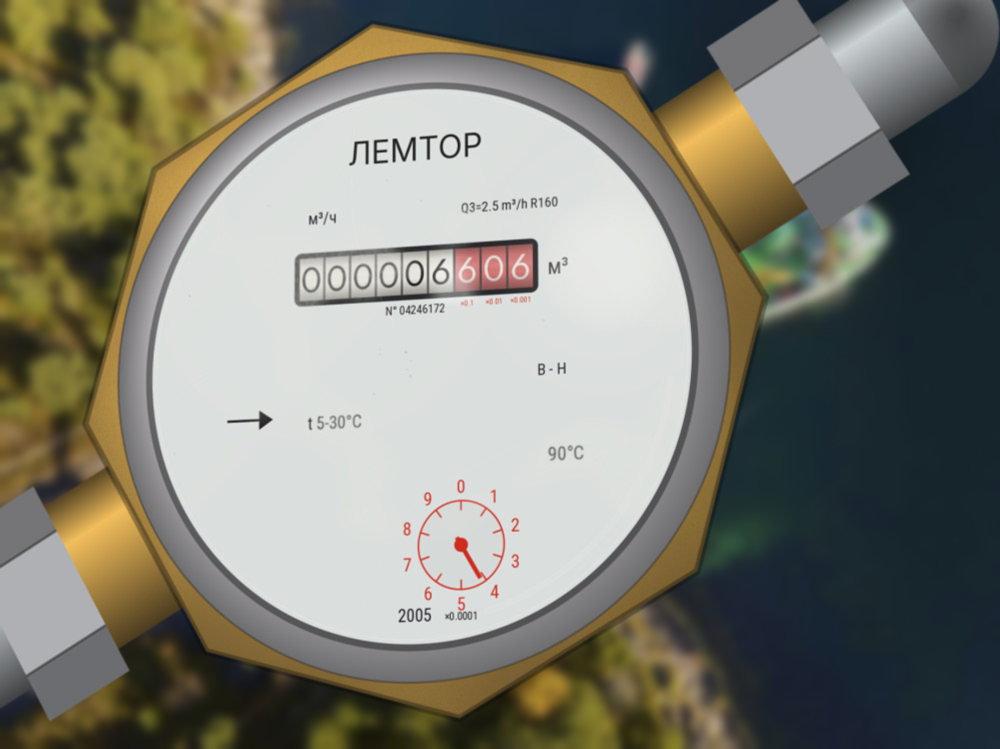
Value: 6.6064m³
